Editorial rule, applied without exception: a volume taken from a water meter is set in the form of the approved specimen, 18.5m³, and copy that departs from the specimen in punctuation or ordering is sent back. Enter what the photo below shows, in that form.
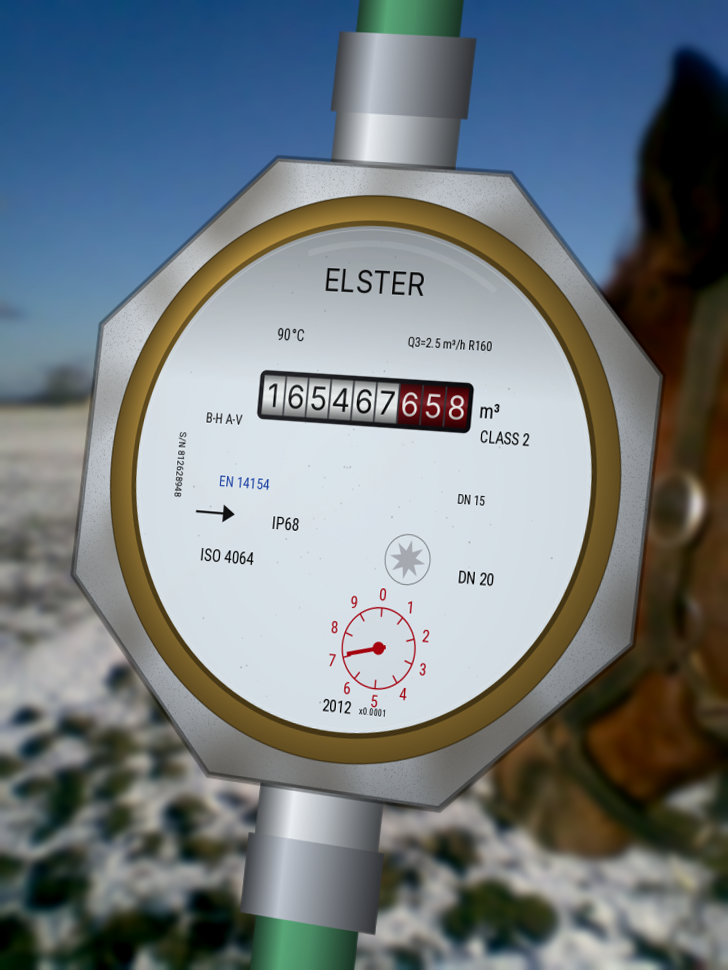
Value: 165467.6587m³
